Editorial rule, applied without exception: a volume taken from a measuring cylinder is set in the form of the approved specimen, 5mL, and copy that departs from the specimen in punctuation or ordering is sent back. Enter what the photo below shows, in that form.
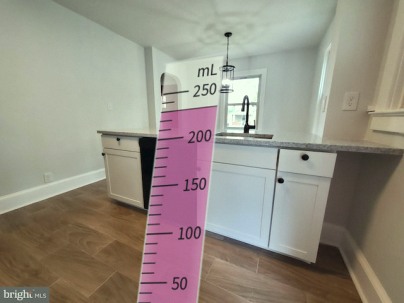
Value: 230mL
